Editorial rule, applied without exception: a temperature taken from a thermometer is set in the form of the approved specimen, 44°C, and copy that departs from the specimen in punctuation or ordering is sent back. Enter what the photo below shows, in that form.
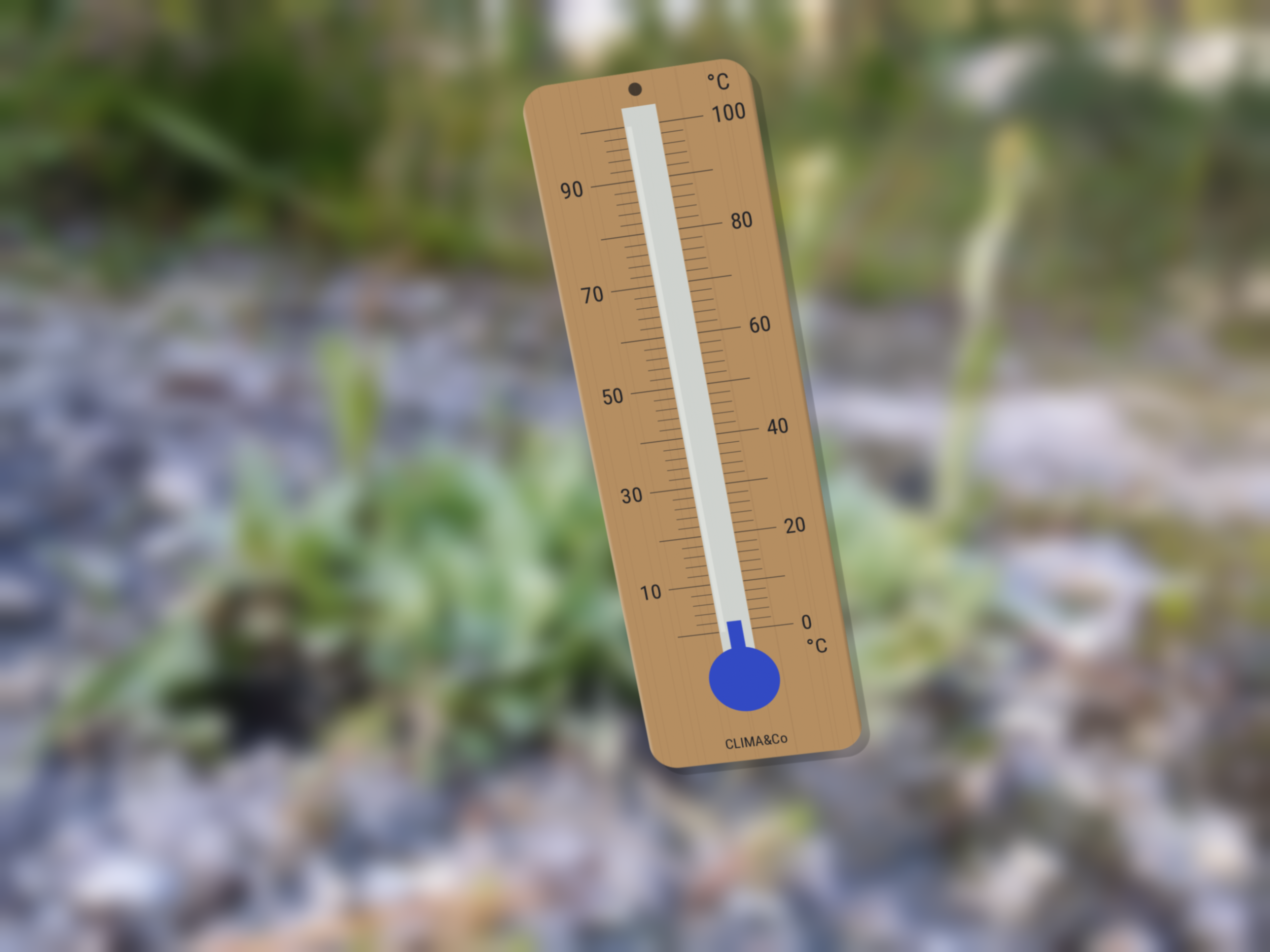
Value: 2°C
